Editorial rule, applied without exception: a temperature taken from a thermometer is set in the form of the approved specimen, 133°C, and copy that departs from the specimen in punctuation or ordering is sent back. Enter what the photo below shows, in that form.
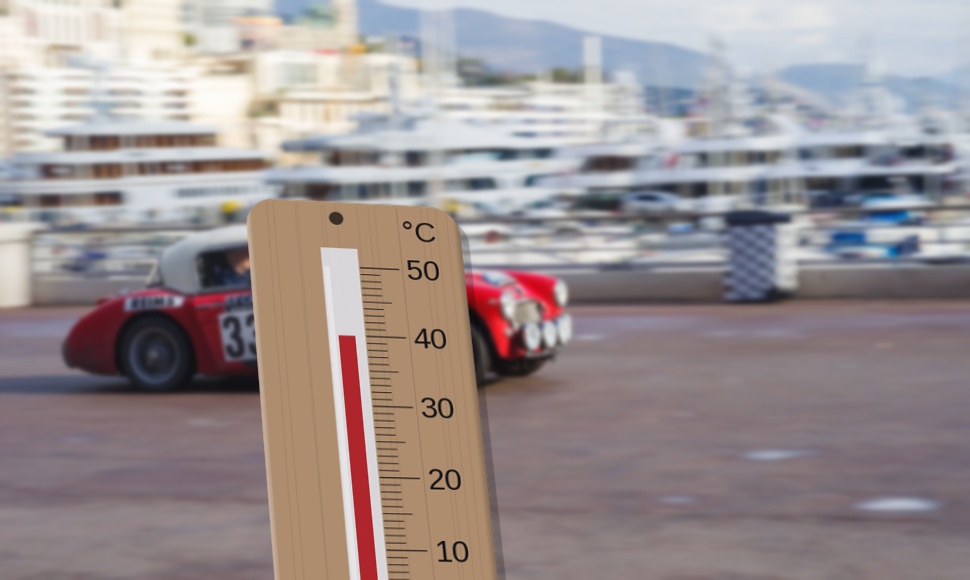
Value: 40°C
